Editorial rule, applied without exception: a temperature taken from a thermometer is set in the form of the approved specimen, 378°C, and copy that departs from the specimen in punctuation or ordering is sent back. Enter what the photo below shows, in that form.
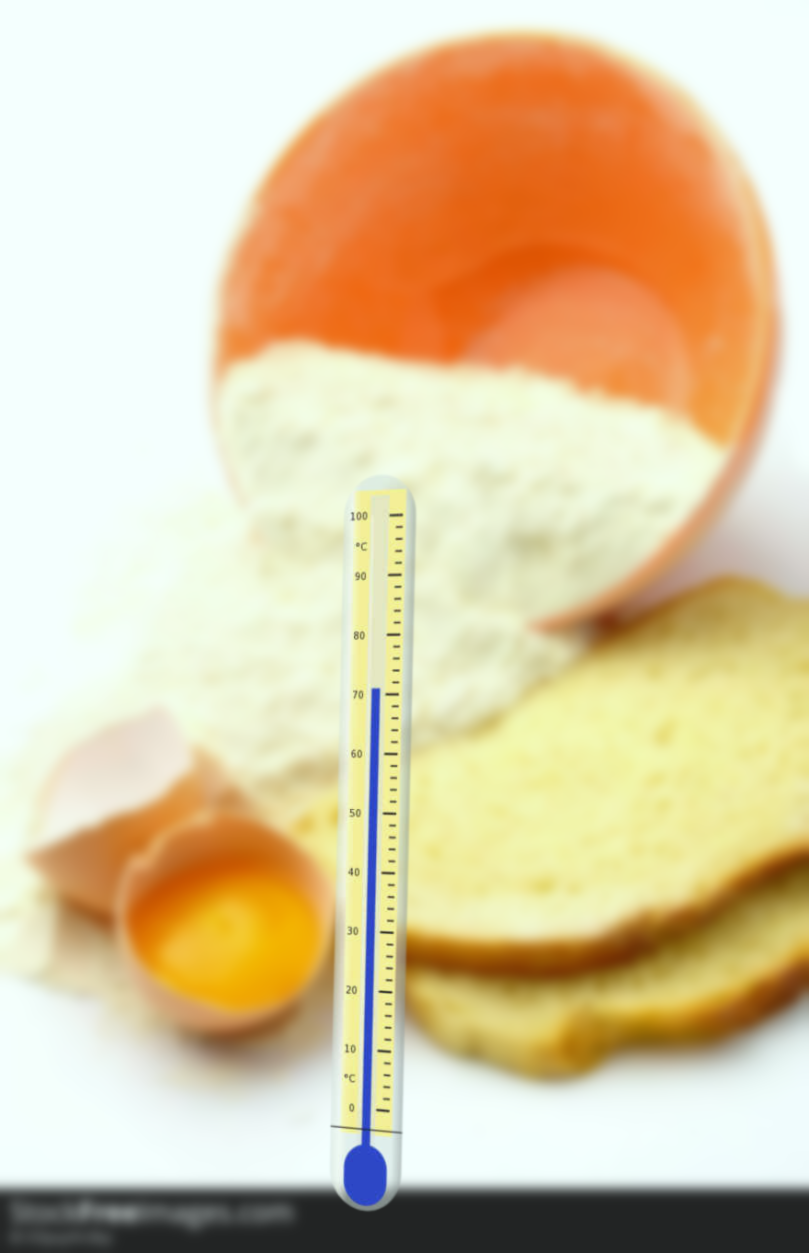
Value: 71°C
